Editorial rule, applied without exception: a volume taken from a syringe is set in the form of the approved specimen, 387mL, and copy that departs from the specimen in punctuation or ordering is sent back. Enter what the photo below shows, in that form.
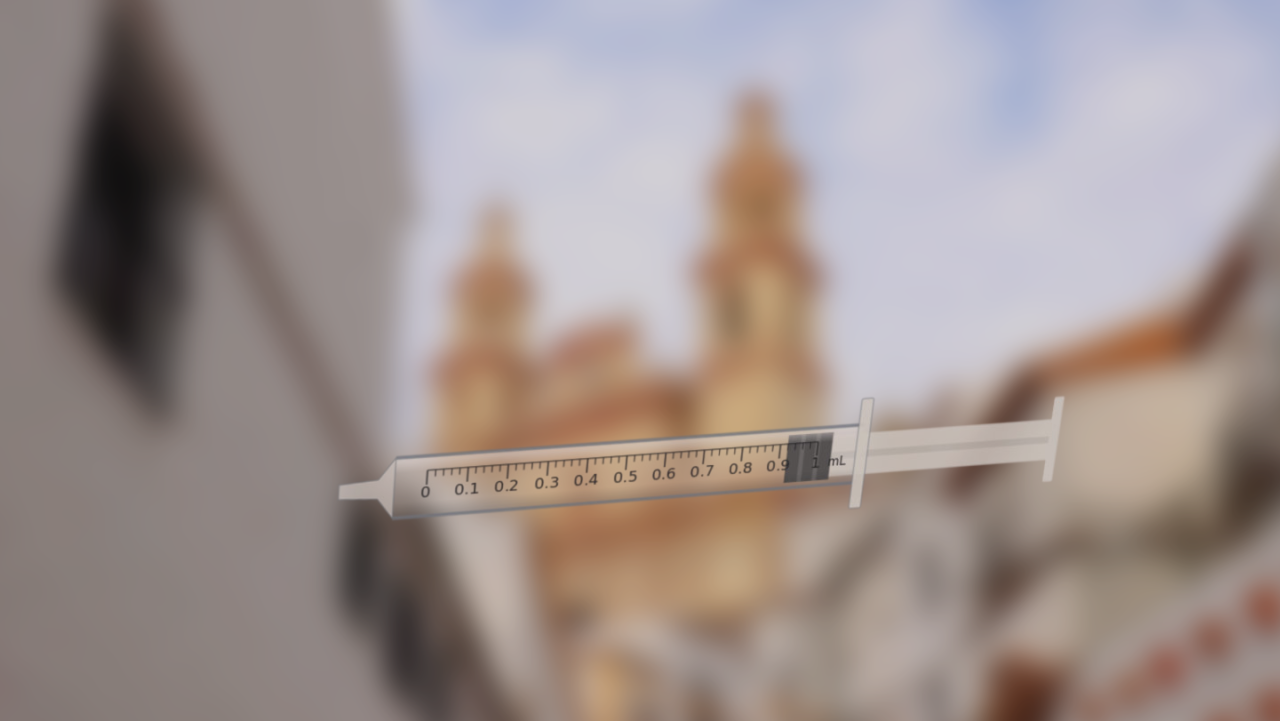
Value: 0.92mL
